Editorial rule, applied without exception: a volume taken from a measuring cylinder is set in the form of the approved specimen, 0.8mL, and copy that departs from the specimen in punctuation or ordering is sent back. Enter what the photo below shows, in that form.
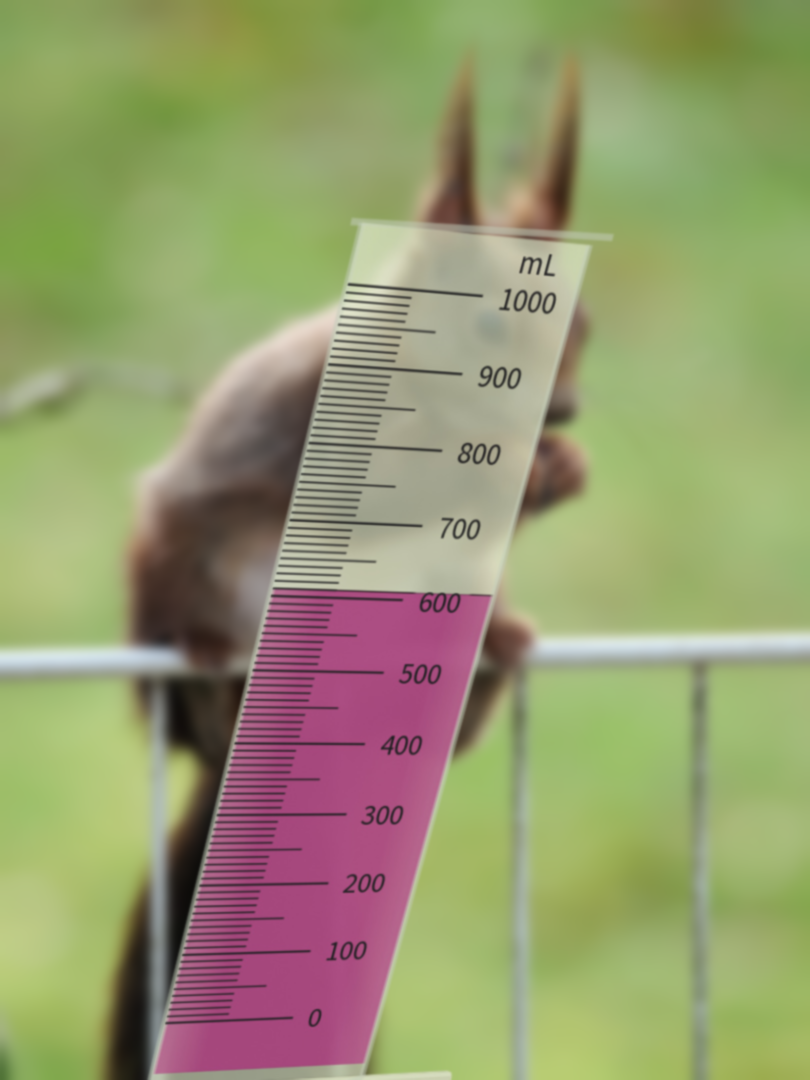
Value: 610mL
